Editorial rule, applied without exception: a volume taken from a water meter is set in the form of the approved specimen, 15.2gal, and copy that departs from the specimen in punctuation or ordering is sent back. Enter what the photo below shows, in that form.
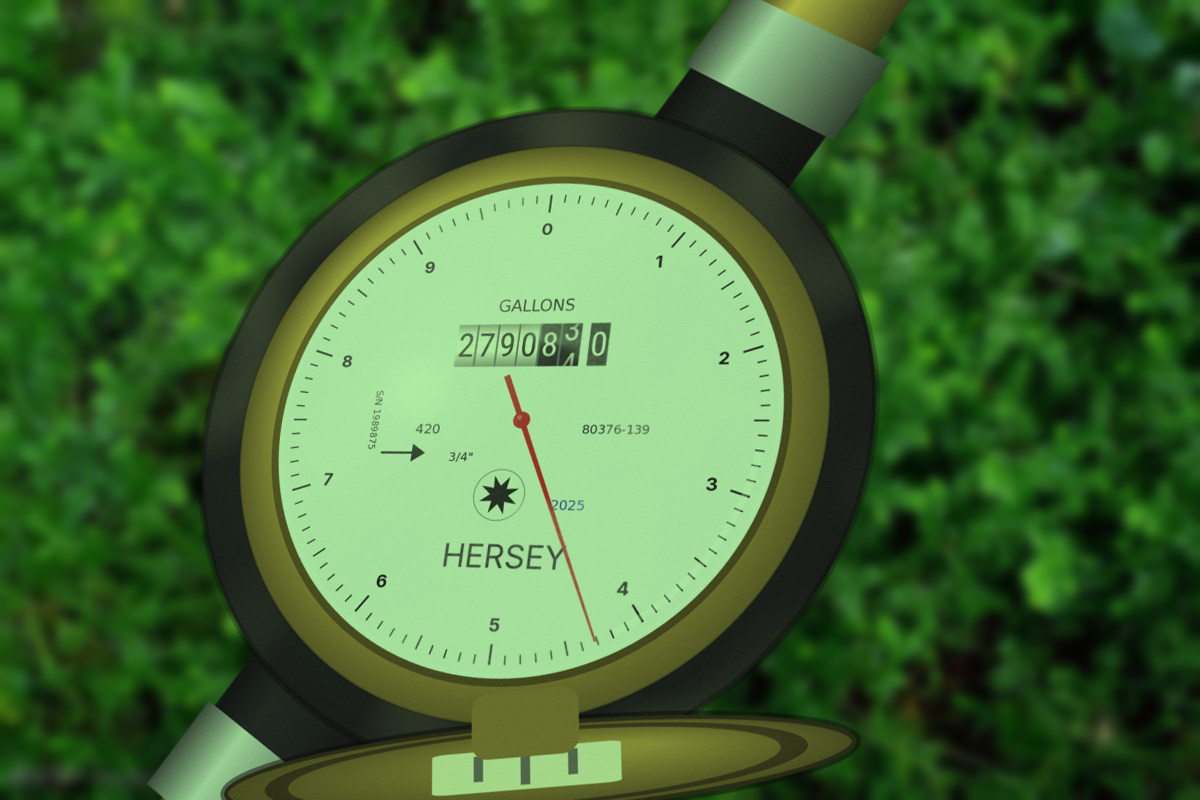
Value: 2790834.3gal
